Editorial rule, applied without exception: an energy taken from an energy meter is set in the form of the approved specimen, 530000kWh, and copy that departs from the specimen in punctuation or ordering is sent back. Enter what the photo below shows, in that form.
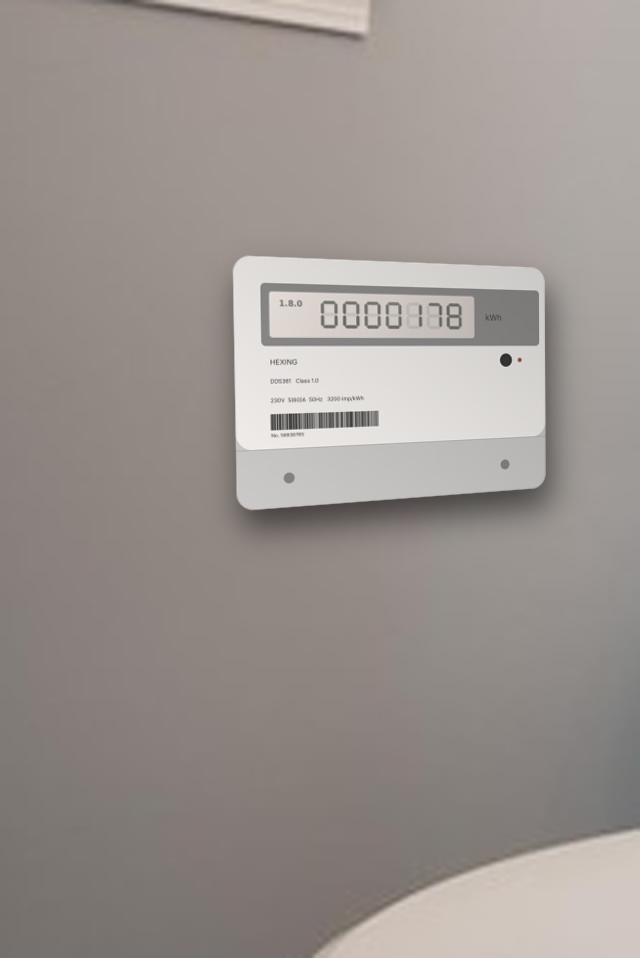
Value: 178kWh
